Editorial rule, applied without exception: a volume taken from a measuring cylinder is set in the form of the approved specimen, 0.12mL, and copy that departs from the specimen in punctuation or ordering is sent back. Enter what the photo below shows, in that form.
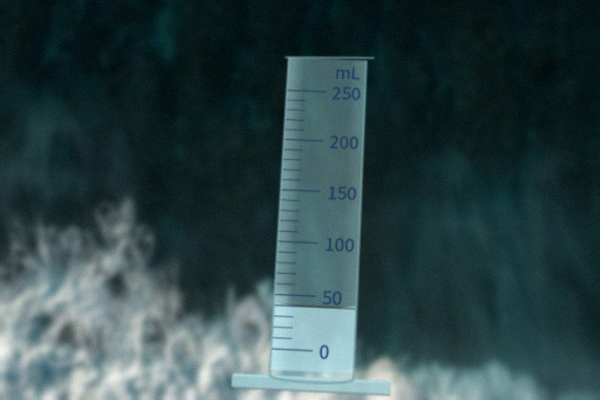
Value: 40mL
